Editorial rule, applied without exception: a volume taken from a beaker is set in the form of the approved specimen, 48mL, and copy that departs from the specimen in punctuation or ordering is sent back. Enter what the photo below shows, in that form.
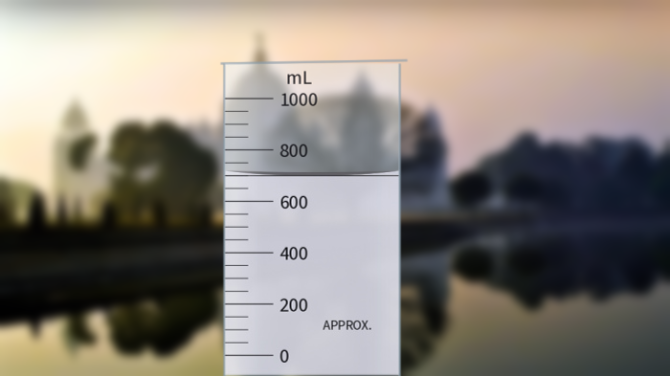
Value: 700mL
